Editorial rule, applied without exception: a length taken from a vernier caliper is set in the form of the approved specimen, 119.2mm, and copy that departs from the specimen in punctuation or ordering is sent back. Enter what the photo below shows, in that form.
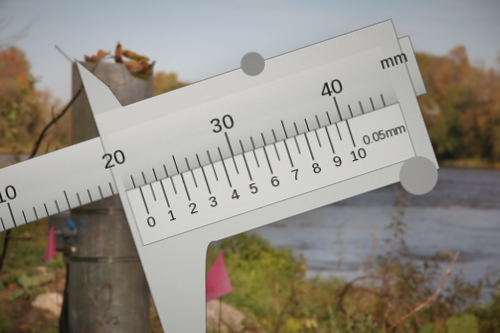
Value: 21.4mm
